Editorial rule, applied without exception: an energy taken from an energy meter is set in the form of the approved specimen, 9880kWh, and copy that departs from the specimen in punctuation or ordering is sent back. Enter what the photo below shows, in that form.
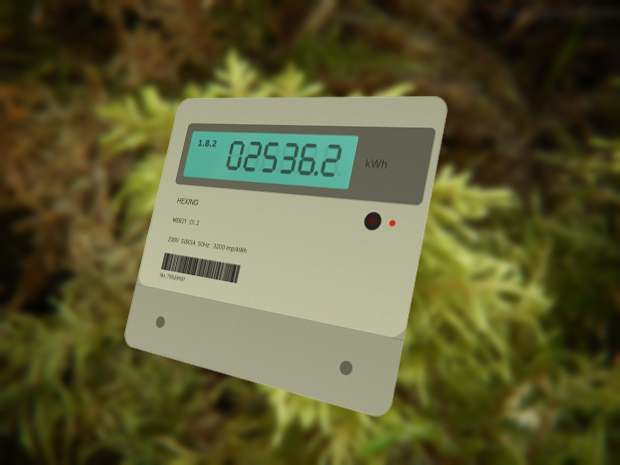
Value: 2536.2kWh
